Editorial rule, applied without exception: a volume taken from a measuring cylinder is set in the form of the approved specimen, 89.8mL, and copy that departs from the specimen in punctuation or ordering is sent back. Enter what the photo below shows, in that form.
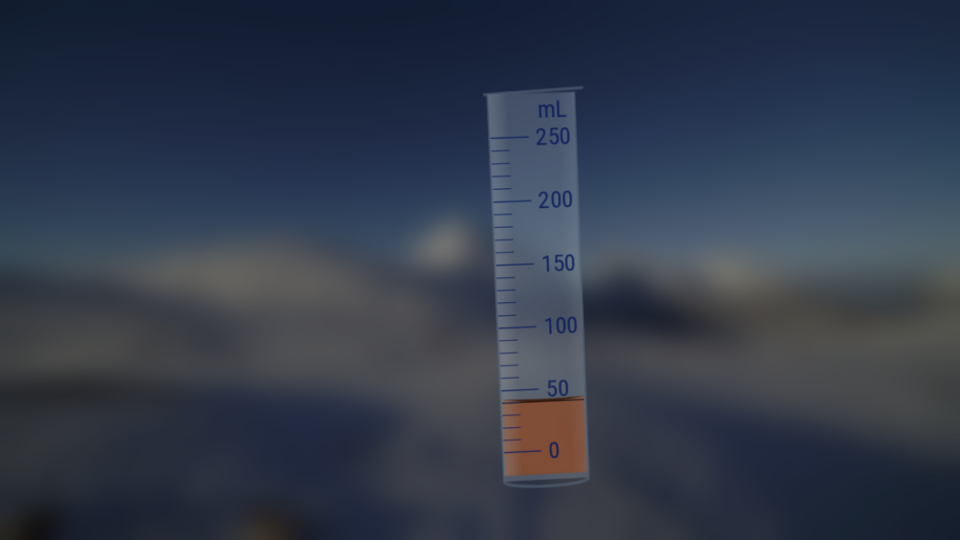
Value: 40mL
